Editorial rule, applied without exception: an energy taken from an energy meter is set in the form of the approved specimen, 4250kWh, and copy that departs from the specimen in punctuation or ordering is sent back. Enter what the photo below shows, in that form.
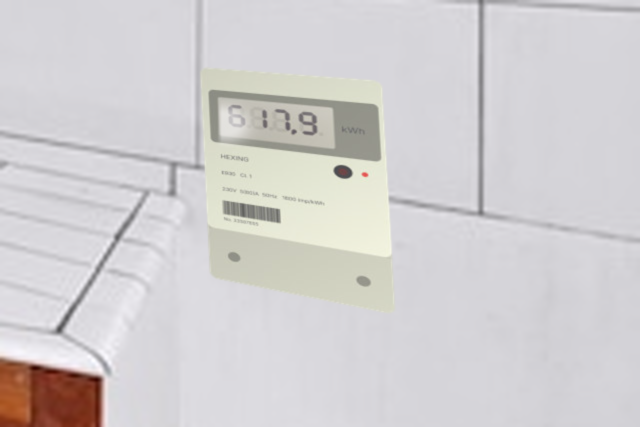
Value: 617.9kWh
